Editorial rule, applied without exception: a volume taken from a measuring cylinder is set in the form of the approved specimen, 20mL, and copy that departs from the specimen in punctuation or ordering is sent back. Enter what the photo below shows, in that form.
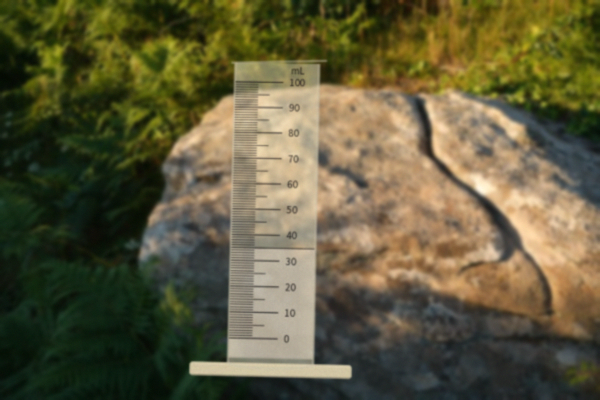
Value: 35mL
